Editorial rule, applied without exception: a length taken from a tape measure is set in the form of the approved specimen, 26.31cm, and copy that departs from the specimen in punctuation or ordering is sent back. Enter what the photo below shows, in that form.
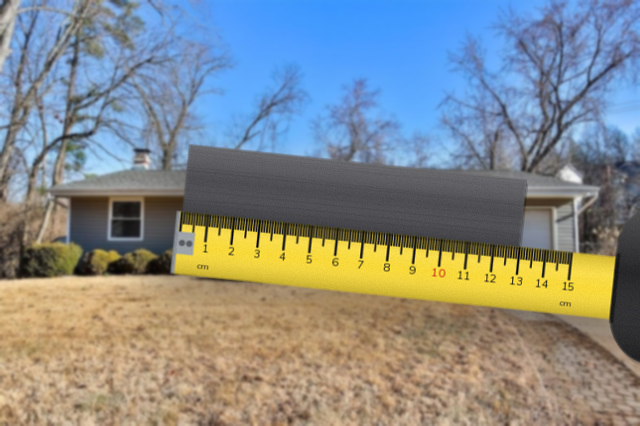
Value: 13cm
